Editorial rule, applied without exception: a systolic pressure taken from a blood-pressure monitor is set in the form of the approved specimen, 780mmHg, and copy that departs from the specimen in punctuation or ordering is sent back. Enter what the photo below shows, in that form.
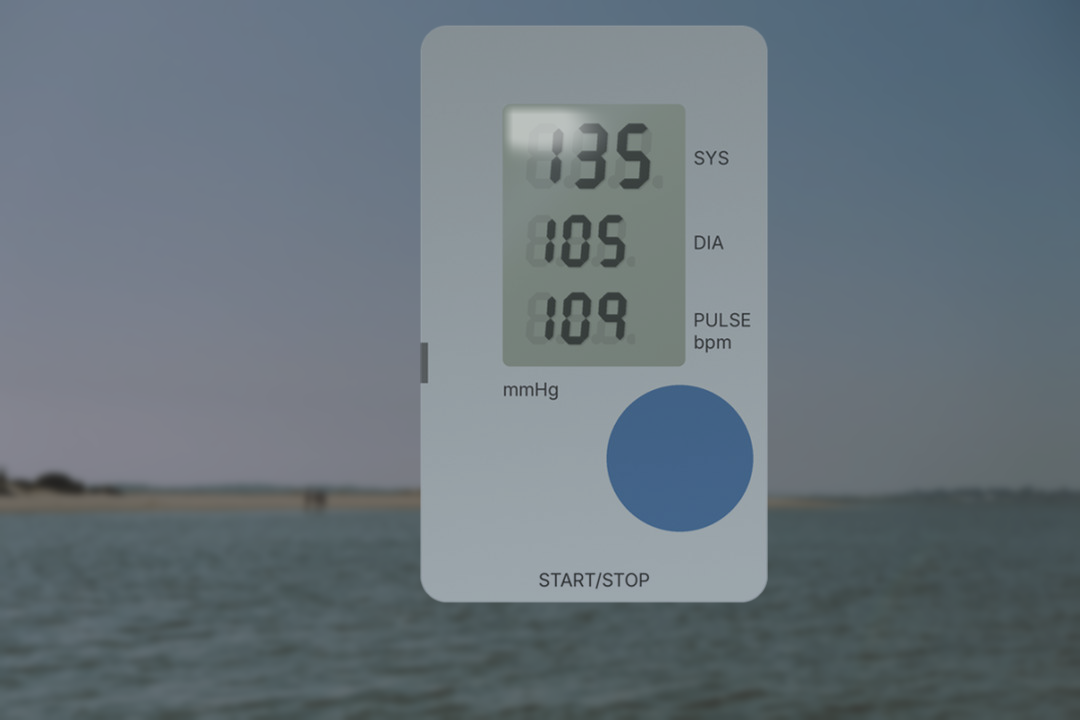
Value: 135mmHg
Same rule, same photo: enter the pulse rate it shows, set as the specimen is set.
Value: 109bpm
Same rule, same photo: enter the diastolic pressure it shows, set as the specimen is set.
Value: 105mmHg
